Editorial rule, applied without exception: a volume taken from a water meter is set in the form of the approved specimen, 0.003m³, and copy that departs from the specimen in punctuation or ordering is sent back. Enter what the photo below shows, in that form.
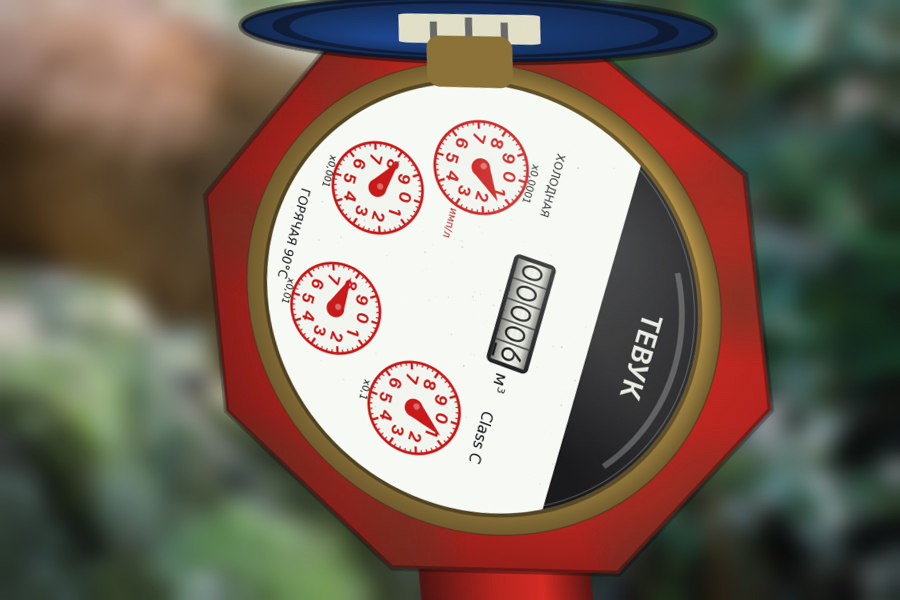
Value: 6.0781m³
